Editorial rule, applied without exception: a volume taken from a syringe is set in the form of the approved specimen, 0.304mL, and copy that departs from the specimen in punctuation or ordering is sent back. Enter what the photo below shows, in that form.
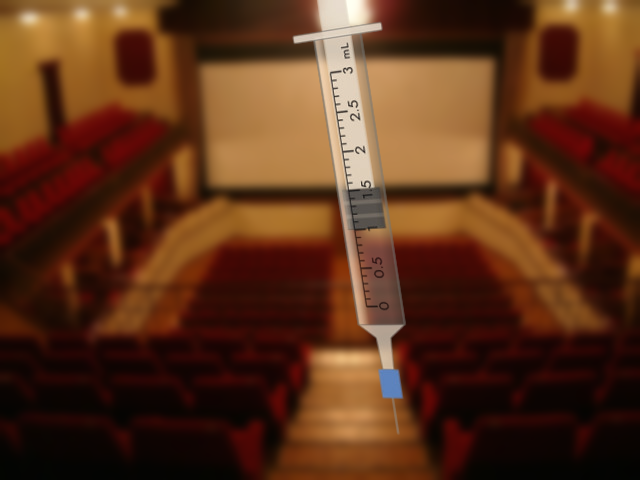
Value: 1mL
